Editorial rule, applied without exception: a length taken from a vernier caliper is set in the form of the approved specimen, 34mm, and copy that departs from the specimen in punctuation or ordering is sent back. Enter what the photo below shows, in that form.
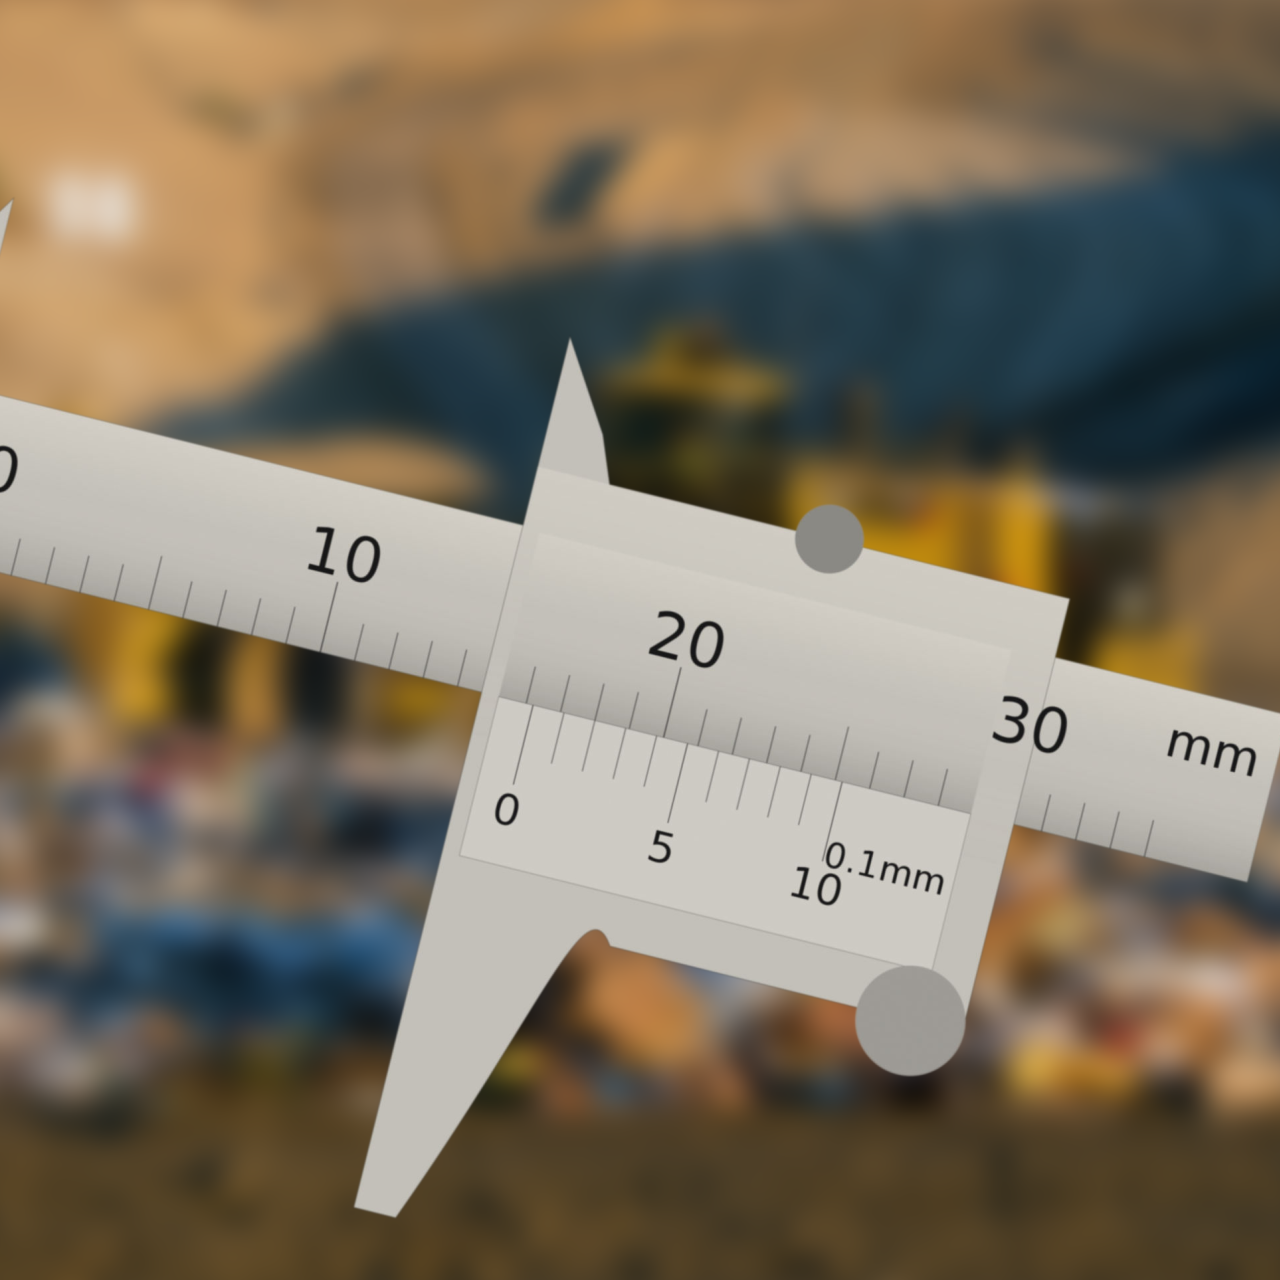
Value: 16.2mm
